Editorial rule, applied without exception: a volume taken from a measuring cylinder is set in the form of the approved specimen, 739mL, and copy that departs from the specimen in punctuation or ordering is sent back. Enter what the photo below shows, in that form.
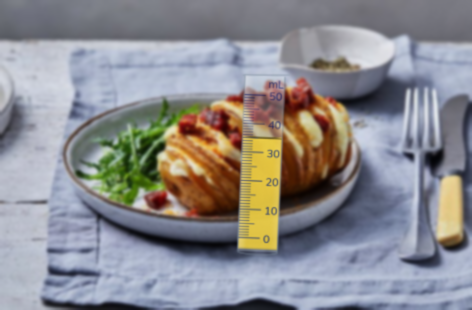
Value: 35mL
